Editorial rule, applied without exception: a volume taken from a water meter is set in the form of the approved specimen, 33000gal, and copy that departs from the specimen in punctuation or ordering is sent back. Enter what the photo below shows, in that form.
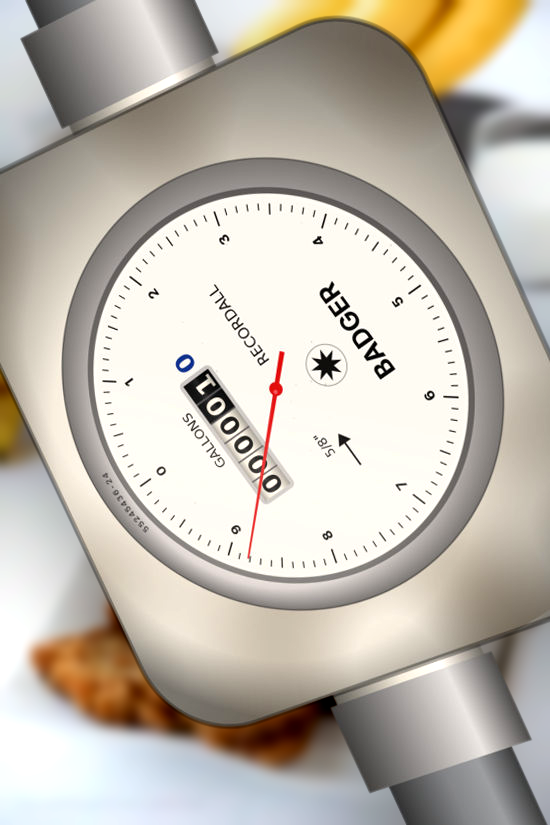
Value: 8.8gal
